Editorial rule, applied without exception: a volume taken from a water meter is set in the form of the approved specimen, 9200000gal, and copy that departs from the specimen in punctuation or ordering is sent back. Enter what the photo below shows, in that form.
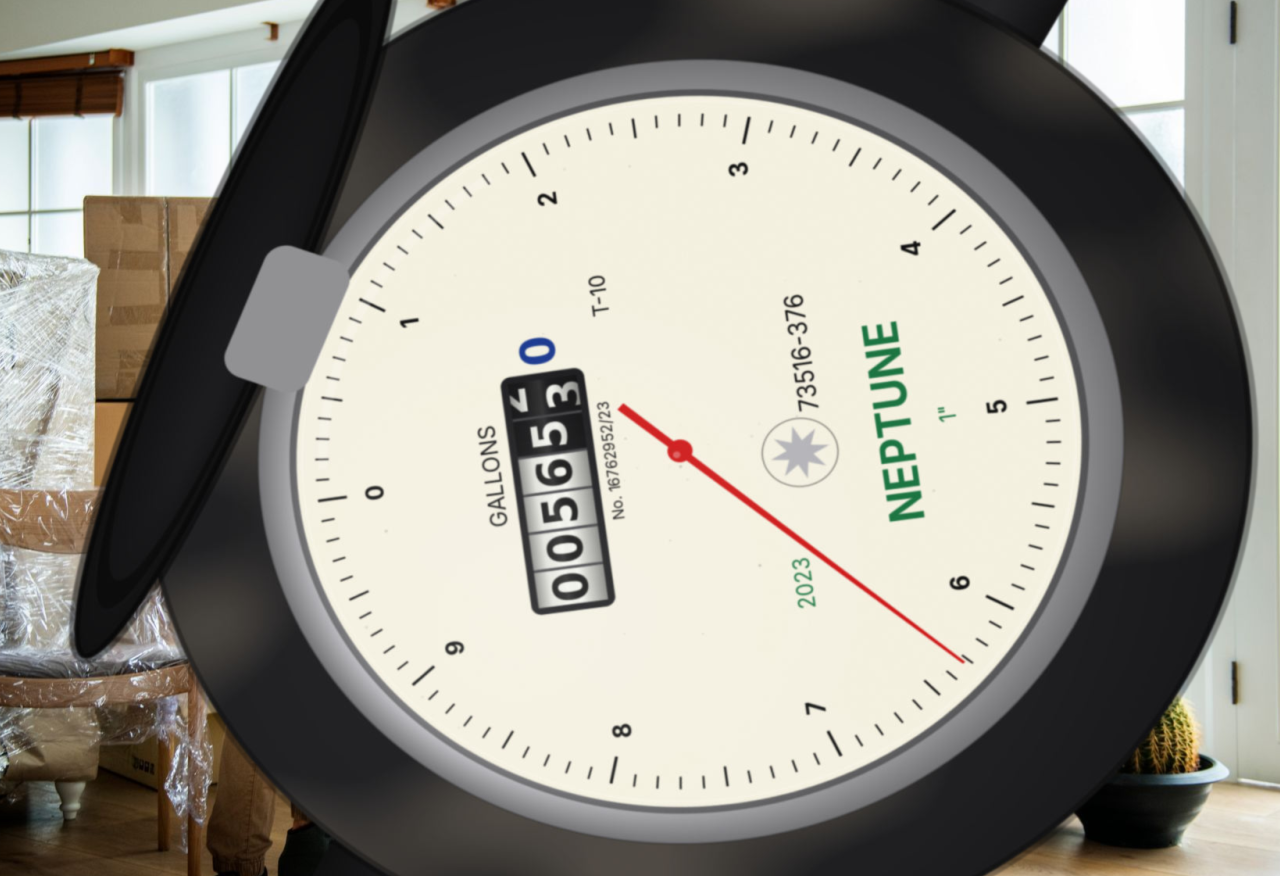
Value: 56526.3gal
